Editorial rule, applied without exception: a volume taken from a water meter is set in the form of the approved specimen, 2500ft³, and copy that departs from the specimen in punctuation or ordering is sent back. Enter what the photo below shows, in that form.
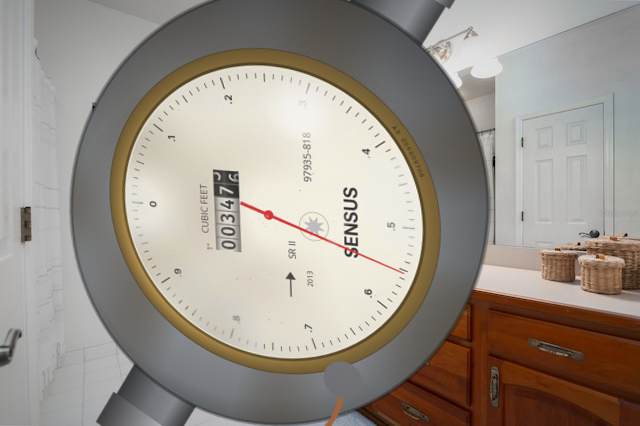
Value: 3475.55ft³
